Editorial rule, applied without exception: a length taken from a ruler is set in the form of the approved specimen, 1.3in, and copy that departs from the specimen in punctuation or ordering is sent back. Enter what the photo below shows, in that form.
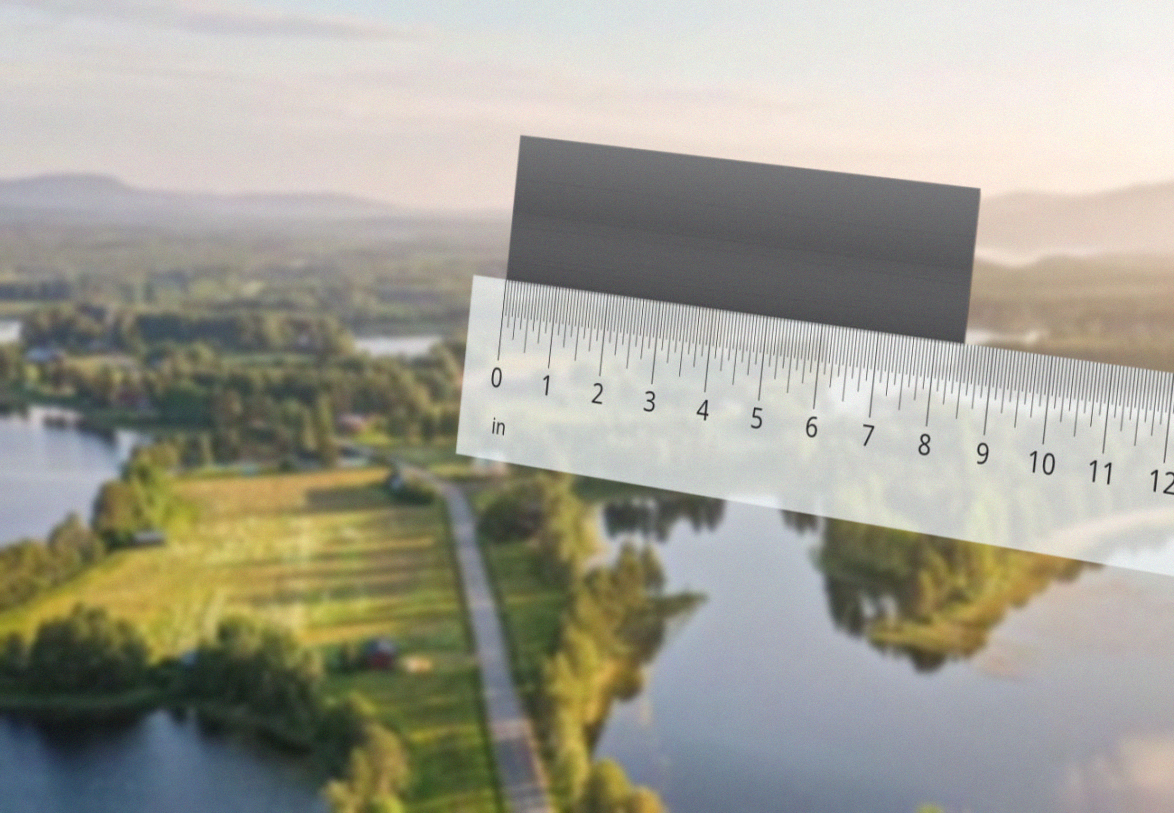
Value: 8.5in
